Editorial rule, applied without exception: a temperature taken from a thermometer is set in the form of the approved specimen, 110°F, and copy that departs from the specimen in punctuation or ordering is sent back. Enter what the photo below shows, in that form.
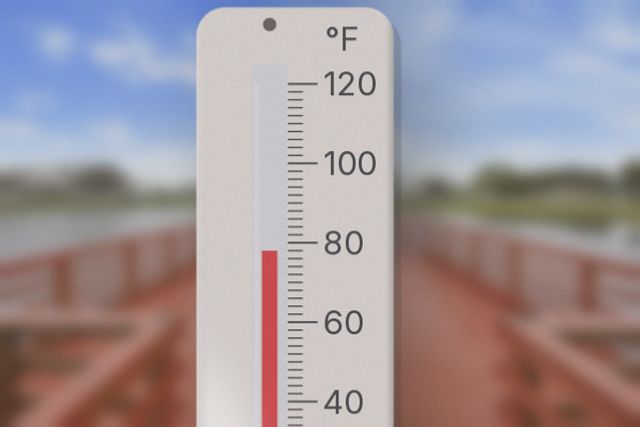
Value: 78°F
